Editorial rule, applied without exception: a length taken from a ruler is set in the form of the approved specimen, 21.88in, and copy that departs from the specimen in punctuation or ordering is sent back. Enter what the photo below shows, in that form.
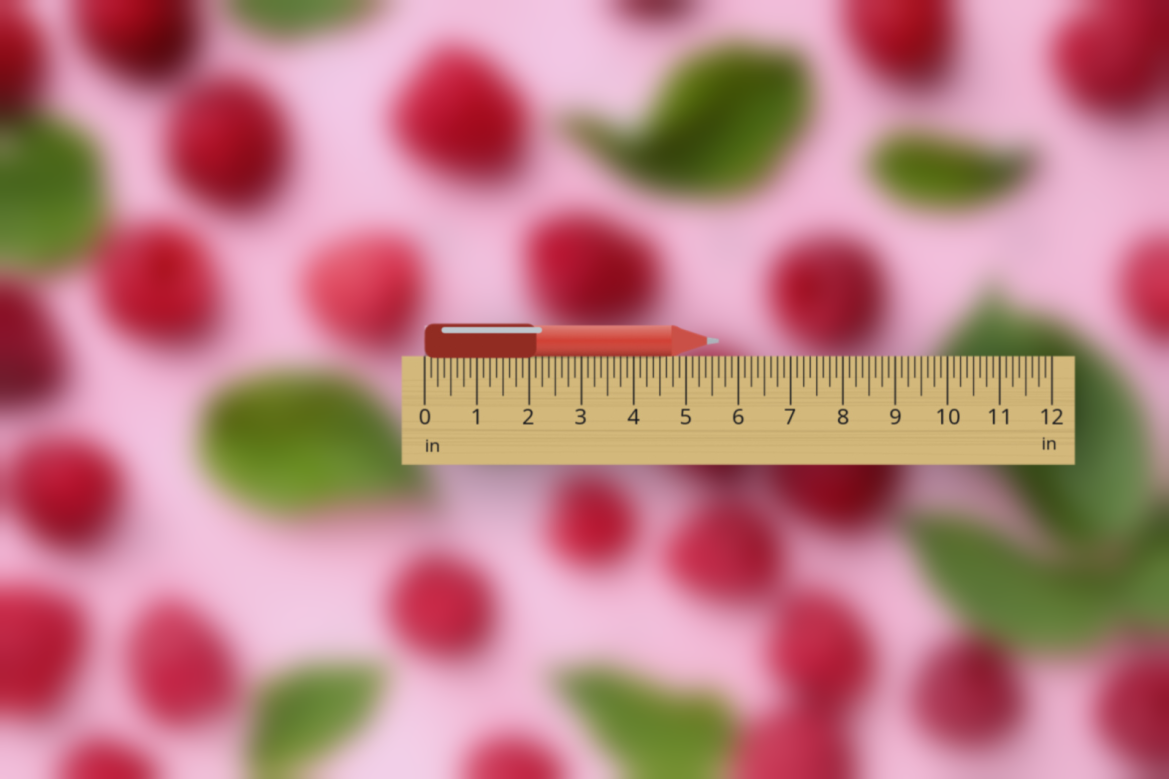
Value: 5.625in
